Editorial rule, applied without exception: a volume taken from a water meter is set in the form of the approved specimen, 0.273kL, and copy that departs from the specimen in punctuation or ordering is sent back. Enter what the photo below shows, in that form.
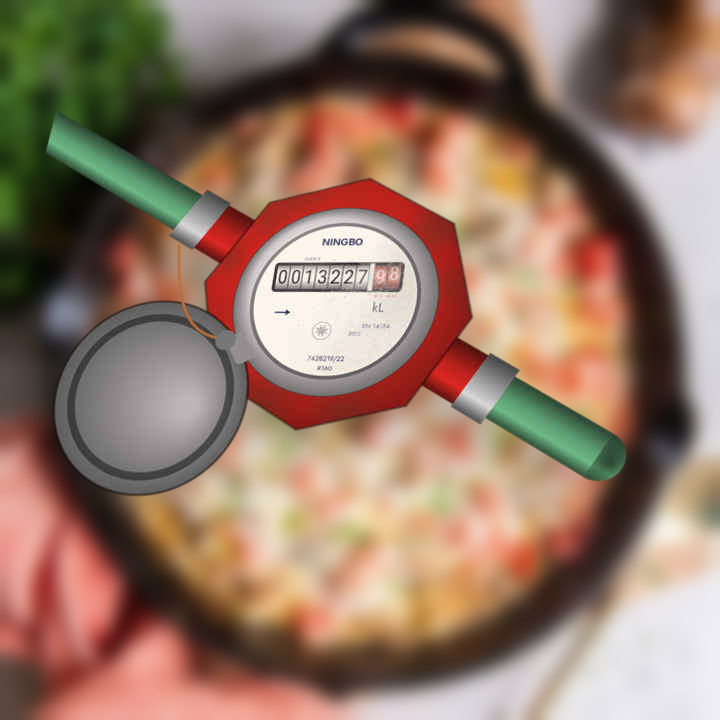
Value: 13227.98kL
